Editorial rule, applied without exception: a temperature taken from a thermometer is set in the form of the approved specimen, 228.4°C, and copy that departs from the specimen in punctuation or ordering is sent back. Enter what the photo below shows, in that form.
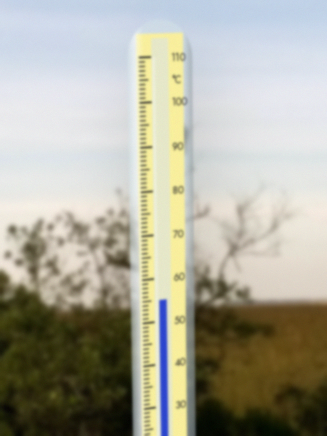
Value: 55°C
